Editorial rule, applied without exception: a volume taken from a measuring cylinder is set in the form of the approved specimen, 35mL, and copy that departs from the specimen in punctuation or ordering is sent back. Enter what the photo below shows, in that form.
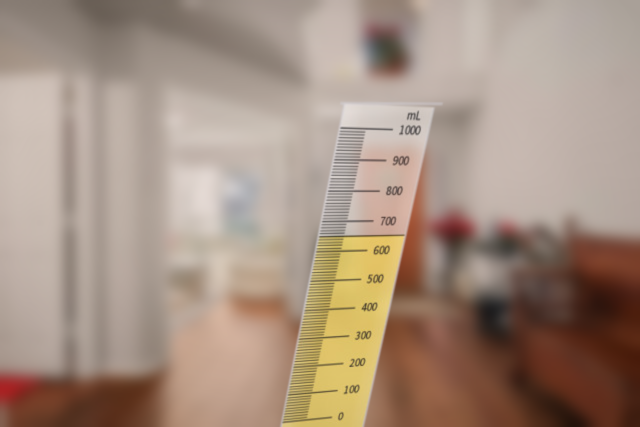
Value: 650mL
